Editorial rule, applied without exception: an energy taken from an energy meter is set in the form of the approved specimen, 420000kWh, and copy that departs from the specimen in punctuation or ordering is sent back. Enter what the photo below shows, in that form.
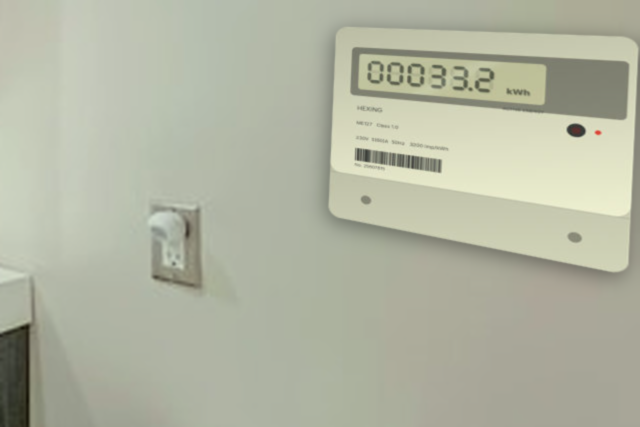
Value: 33.2kWh
